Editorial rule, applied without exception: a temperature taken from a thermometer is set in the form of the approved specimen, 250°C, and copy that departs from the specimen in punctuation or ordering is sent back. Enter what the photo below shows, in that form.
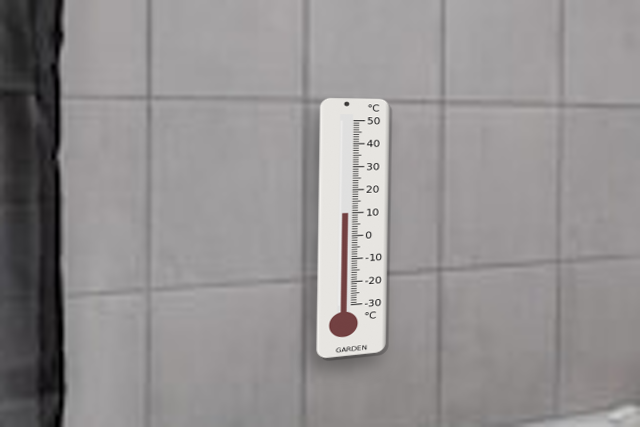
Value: 10°C
